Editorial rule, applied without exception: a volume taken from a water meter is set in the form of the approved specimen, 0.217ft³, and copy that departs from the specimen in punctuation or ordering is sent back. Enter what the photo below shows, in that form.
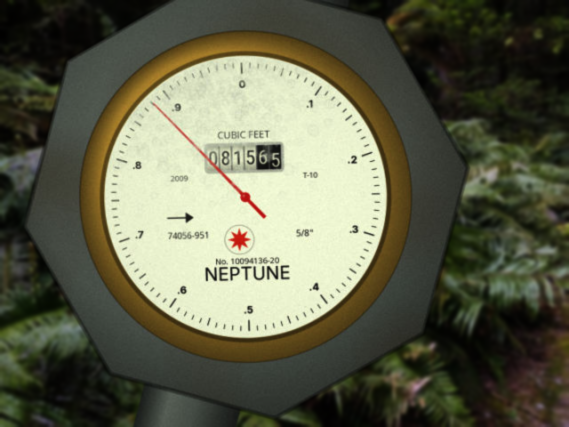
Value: 81564.88ft³
